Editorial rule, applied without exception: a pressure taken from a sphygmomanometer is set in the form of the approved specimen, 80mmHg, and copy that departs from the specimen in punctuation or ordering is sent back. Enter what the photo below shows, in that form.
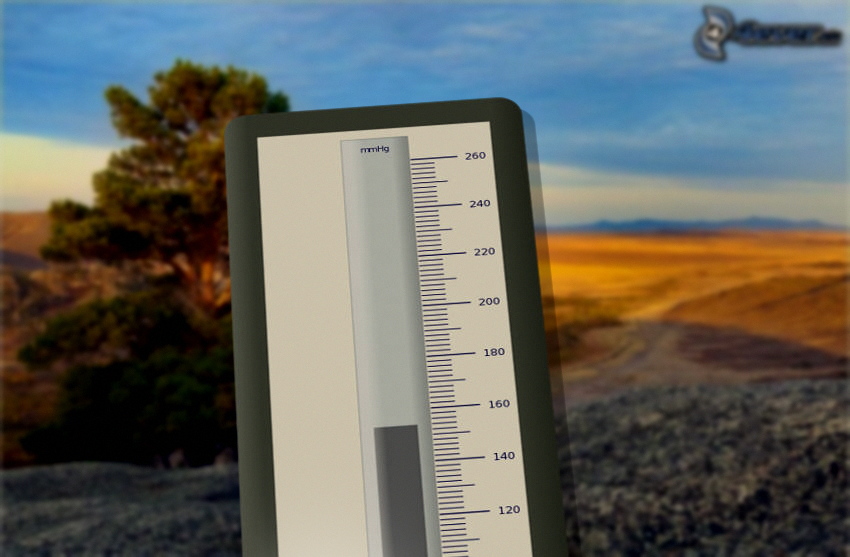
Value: 154mmHg
